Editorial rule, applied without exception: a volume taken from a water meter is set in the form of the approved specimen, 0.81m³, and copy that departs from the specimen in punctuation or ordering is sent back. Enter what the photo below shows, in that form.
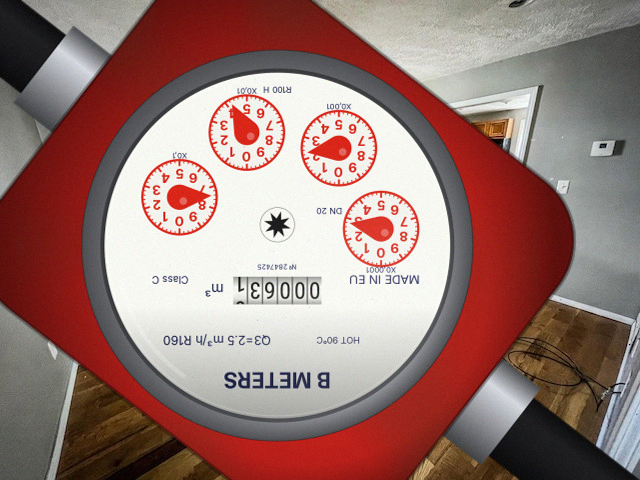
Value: 630.7422m³
